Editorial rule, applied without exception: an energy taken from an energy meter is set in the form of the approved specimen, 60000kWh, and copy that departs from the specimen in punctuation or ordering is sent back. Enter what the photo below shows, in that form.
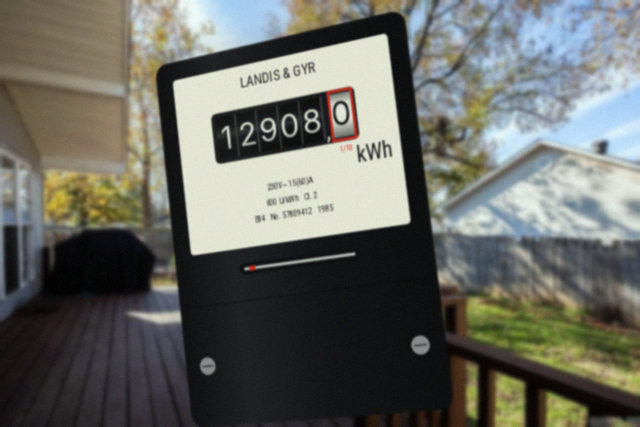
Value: 12908.0kWh
